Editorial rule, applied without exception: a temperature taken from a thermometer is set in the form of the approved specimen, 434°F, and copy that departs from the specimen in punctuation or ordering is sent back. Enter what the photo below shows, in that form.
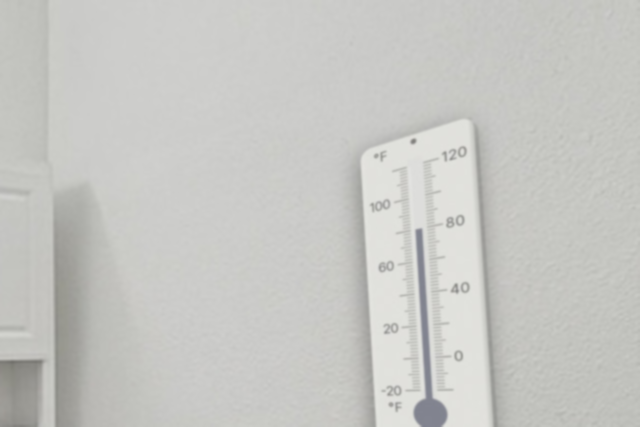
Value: 80°F
